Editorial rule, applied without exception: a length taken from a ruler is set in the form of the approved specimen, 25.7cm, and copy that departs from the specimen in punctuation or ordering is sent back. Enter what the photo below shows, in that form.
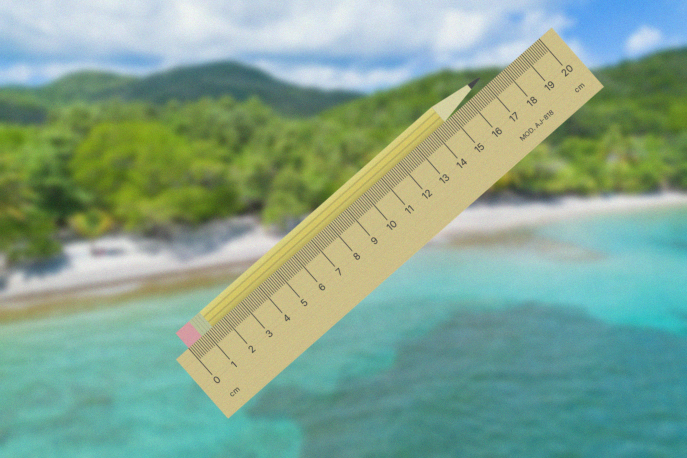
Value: 17cm
